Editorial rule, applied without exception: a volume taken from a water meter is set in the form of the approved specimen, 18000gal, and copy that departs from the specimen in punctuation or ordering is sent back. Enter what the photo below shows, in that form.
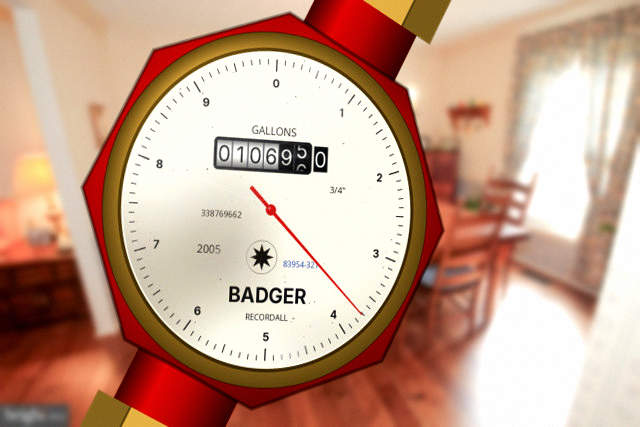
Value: 106953.7gal
